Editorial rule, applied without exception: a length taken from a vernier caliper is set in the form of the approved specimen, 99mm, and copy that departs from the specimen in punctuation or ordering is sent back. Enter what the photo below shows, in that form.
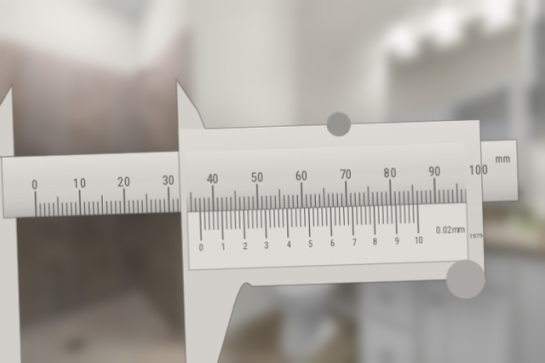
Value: 37.0mm
